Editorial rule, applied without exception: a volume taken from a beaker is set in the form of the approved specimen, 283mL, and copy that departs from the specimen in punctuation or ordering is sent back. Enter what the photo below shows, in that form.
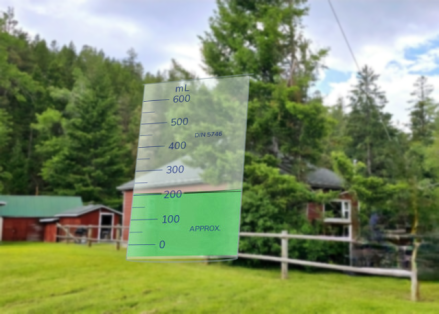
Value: 200mL
